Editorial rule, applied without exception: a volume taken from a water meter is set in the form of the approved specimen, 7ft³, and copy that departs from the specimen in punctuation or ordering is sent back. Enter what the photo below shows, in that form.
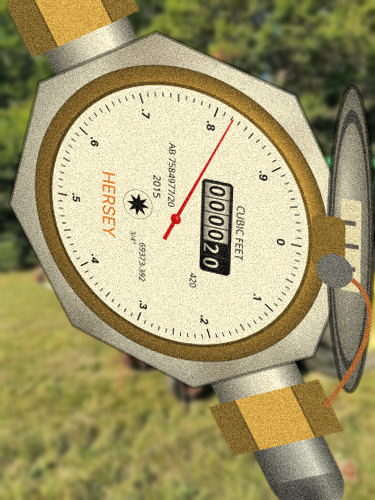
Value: 19.82ft³
